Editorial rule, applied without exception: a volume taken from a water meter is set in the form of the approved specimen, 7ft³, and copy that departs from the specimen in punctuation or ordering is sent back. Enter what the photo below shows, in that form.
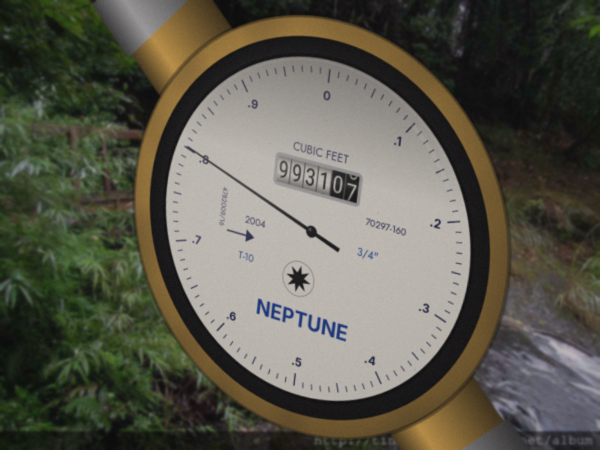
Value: 993106.80ft³
